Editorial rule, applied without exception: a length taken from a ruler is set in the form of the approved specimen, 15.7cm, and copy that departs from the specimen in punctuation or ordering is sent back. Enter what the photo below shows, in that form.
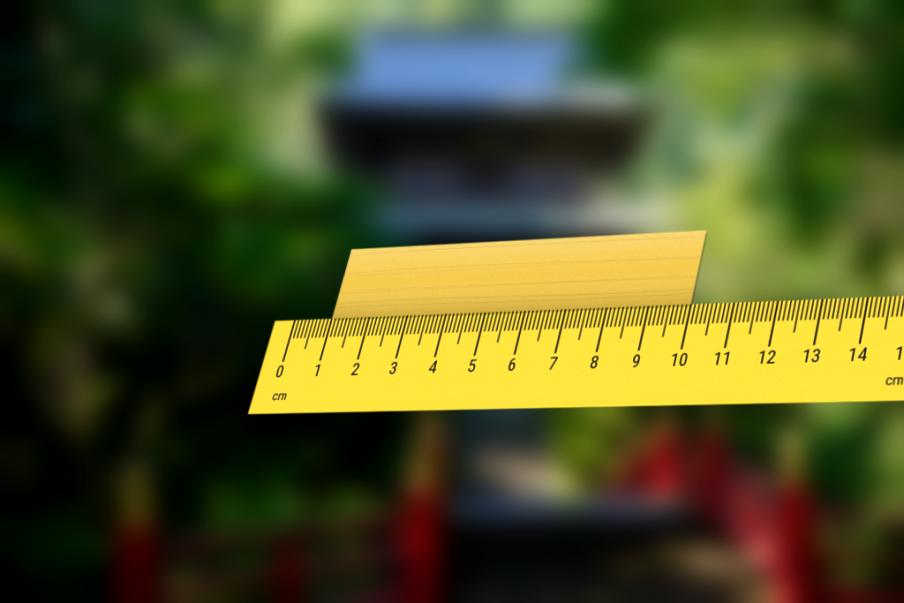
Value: 9cm
